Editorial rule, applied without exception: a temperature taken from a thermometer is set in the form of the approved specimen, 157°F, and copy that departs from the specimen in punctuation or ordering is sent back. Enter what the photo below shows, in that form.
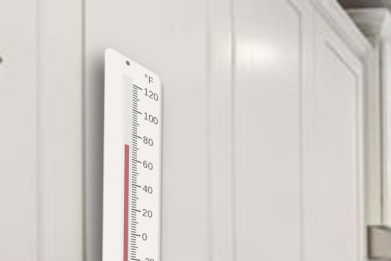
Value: 70°F
